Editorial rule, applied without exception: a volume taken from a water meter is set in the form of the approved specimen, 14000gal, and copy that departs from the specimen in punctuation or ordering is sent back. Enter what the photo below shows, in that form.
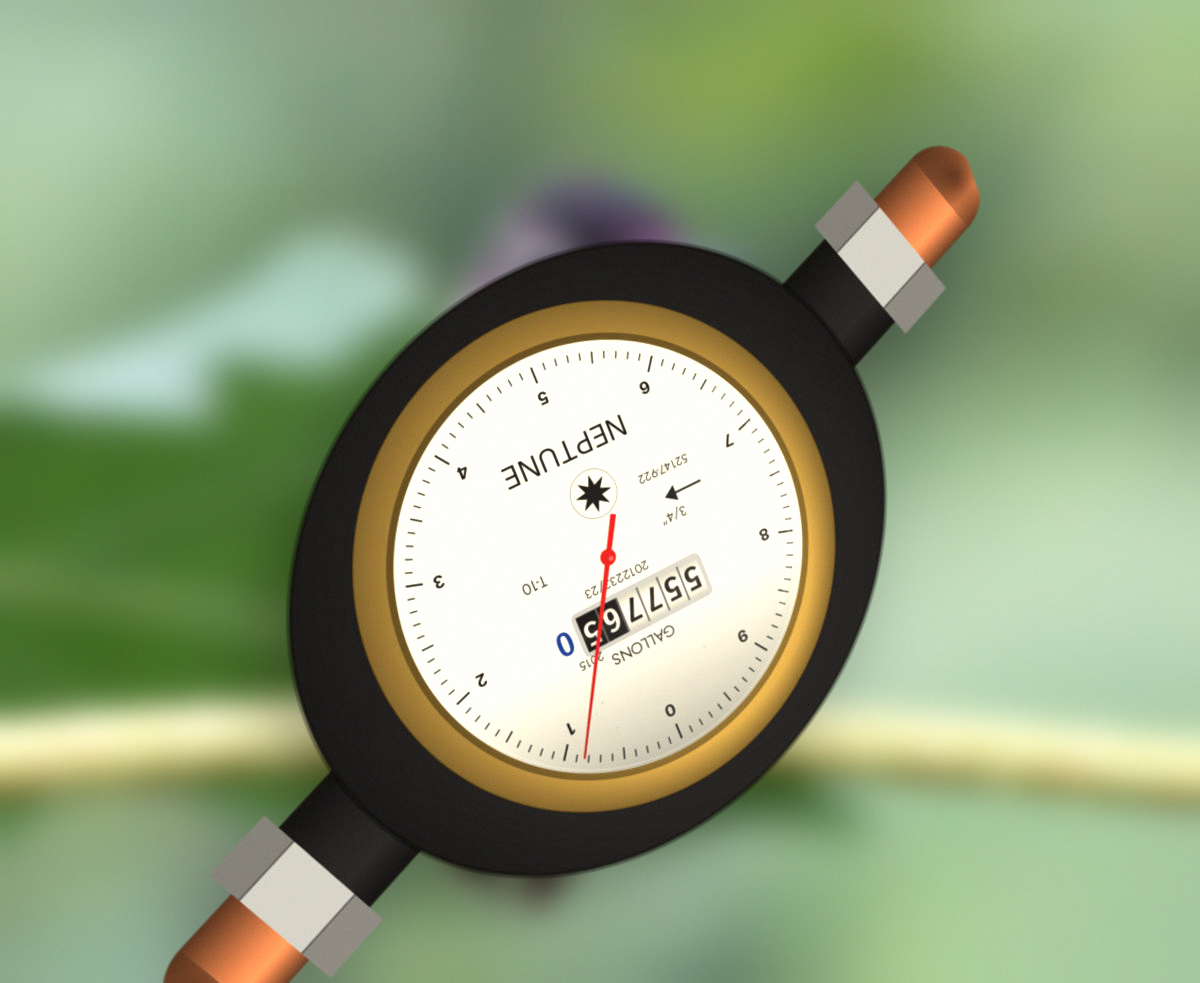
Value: 5577650.8gal
